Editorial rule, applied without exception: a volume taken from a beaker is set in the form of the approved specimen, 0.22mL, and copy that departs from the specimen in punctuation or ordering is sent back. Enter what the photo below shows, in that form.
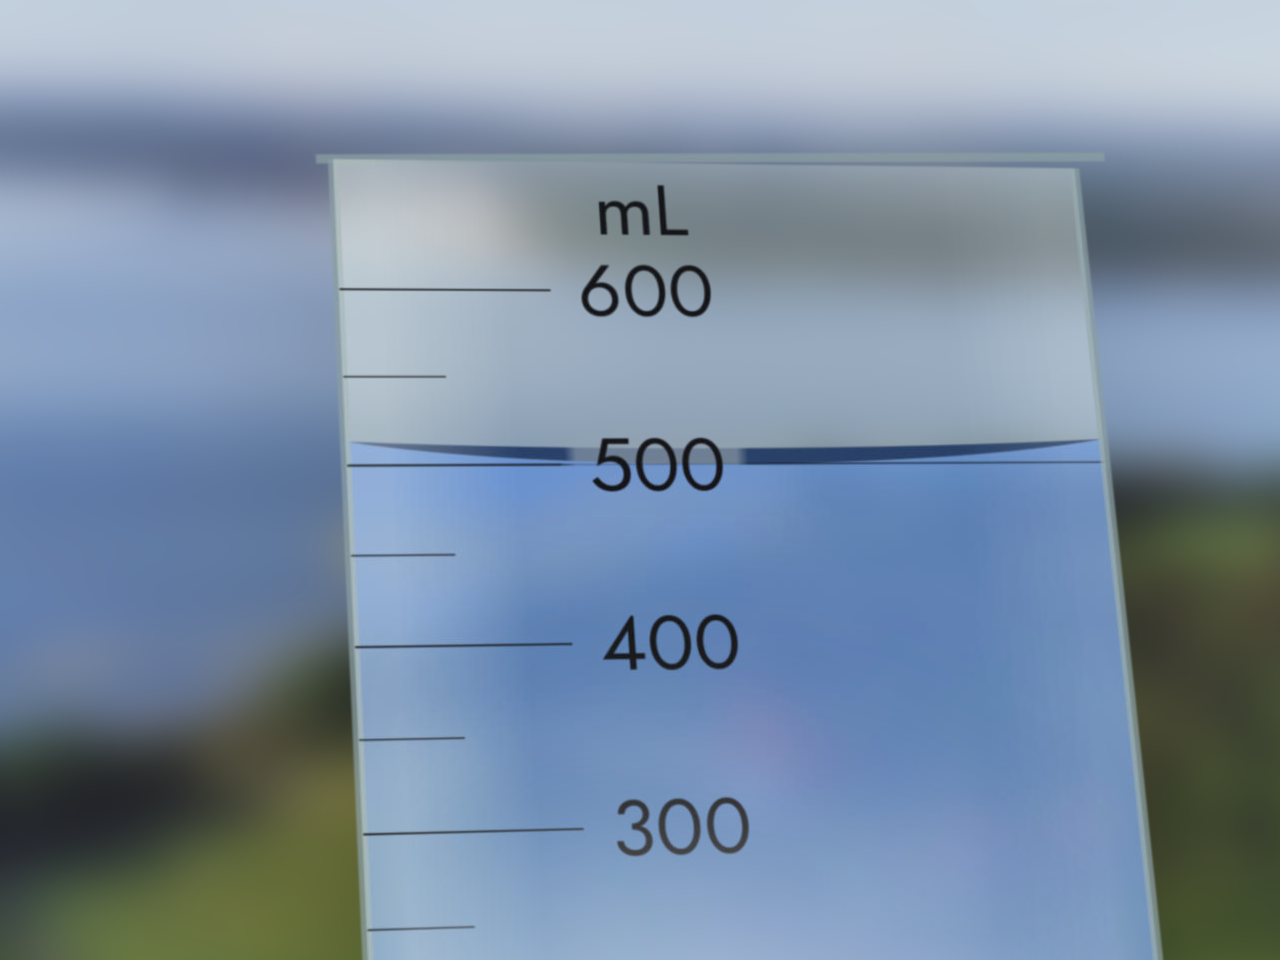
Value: 500mL
